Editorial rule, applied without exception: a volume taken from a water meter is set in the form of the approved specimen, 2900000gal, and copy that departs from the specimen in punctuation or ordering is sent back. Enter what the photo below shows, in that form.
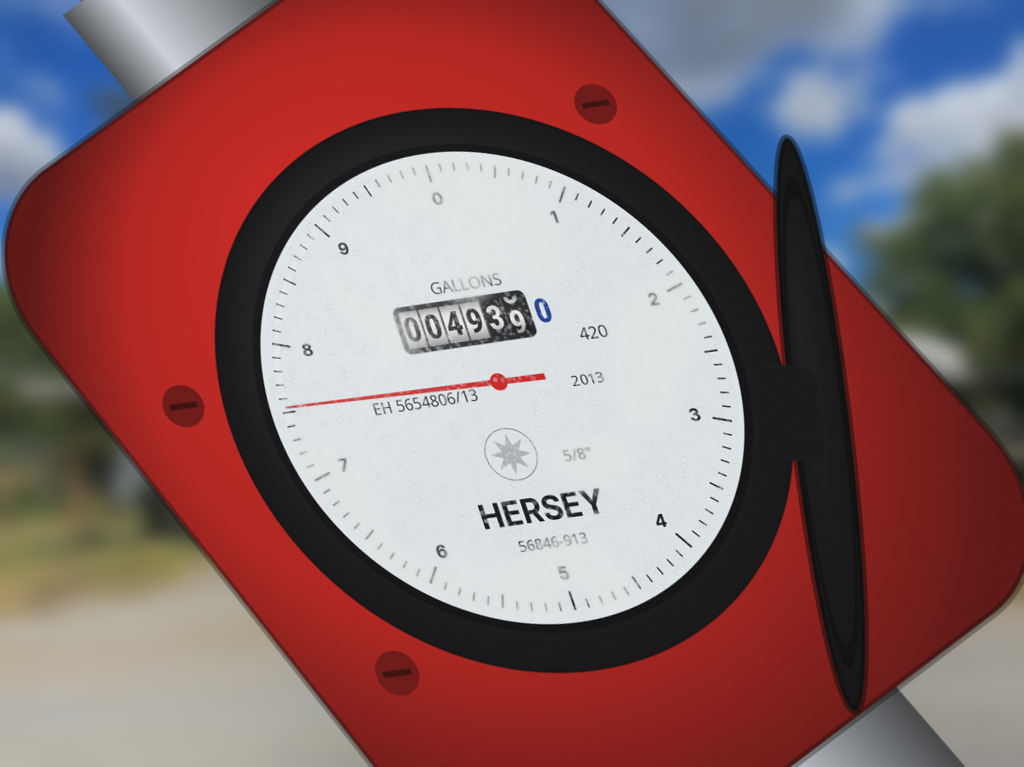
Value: 49387.5gal
